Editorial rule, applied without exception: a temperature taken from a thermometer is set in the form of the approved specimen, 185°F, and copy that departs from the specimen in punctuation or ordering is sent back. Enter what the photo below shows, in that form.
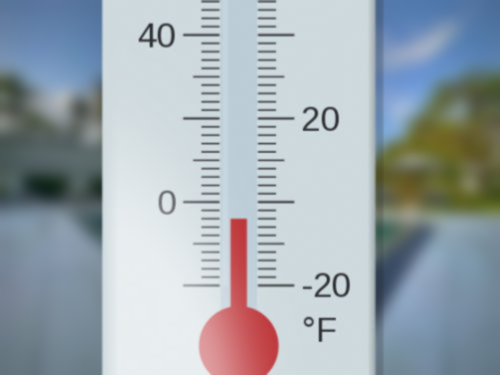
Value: -4°F
